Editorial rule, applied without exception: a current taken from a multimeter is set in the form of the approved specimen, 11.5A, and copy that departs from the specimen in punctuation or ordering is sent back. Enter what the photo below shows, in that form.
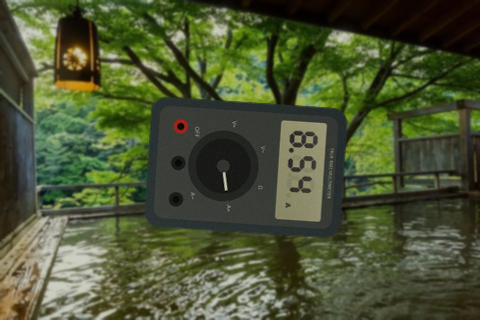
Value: 8.54A
